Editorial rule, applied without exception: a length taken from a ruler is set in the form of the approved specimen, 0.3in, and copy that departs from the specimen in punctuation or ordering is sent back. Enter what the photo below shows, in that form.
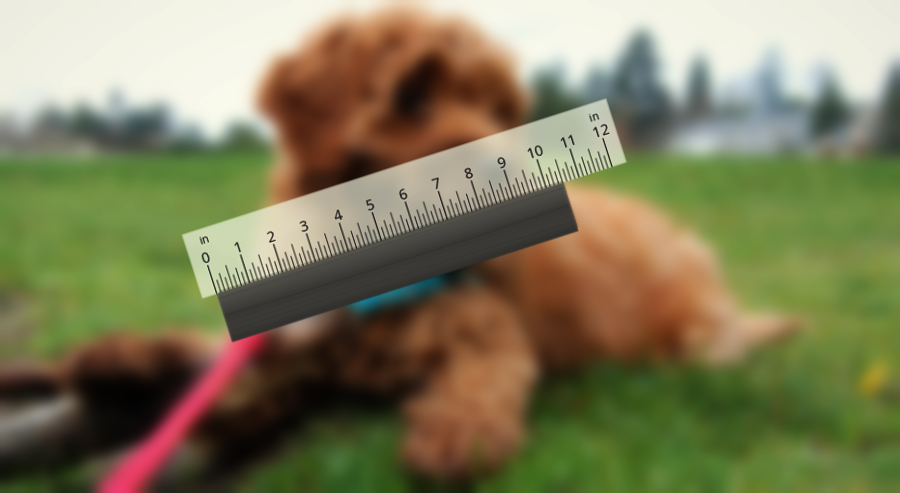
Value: 10.5in
